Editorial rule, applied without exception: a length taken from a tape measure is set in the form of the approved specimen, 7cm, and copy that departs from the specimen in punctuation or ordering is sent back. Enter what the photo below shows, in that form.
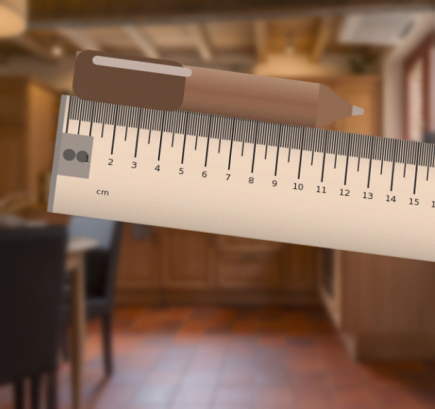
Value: 12.5cm
